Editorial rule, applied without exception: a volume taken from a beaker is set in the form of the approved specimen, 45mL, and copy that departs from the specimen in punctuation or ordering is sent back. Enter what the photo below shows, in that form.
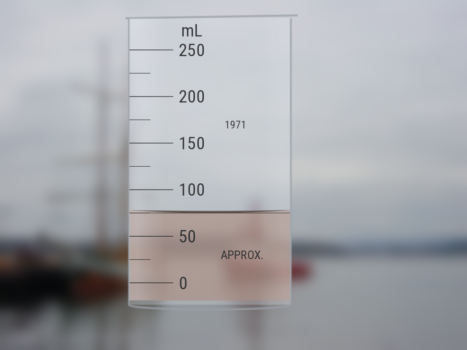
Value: 75mL
